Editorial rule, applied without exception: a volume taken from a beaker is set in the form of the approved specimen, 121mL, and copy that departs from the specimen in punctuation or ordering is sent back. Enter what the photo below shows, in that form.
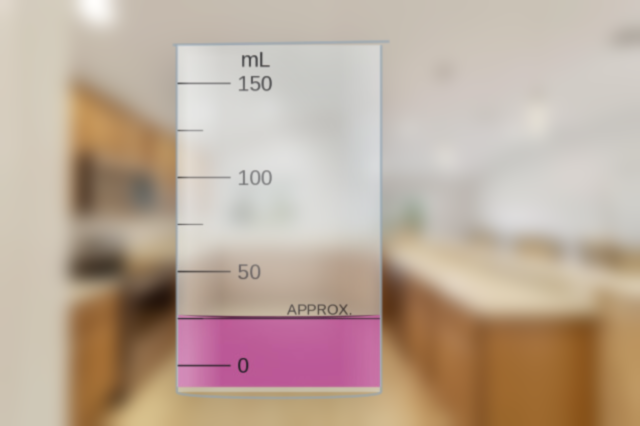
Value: 25mL
